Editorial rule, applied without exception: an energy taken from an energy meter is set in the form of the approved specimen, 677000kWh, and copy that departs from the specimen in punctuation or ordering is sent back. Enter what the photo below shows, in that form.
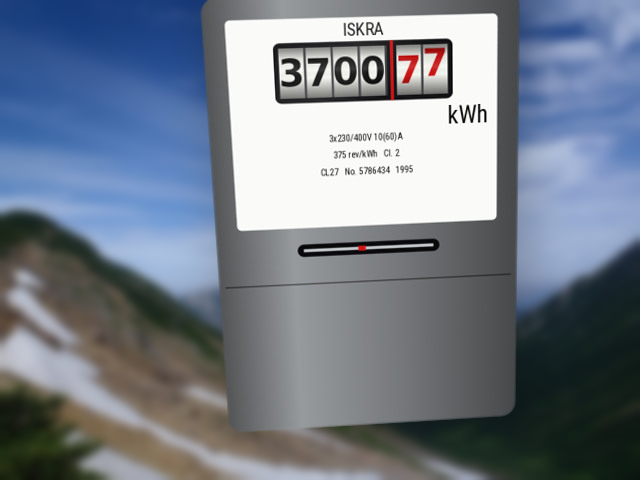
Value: 3700.77kWh
